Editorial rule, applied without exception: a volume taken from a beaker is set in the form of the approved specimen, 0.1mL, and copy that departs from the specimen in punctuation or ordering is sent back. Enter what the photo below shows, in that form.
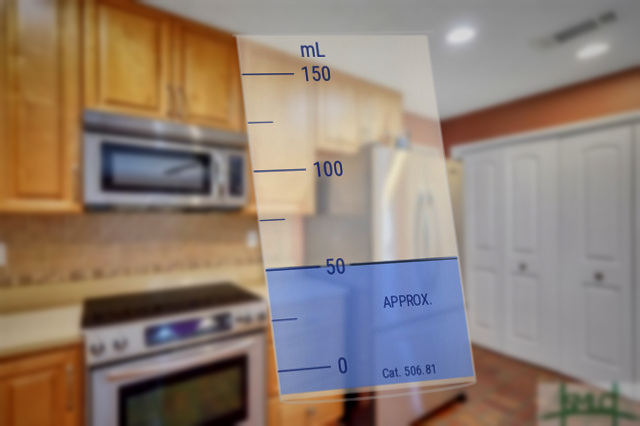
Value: 50mL
